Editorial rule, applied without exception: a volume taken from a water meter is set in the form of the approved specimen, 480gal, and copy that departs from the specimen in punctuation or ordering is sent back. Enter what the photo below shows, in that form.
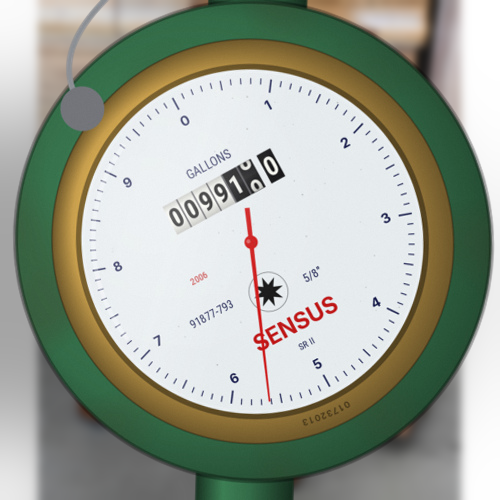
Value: 99185.6gal
